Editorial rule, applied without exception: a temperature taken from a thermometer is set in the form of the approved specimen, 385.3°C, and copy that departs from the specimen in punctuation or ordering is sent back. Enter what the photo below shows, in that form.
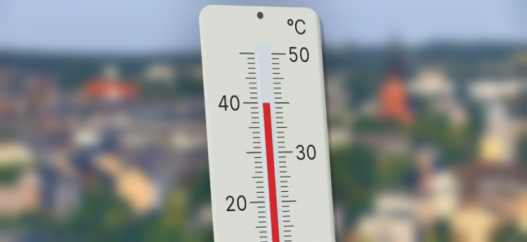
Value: 40°C
